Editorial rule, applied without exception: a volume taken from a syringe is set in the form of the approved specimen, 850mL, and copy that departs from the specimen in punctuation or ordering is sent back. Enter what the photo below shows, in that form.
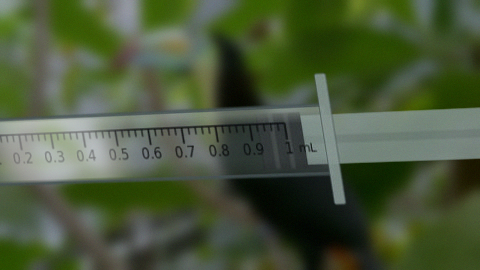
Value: 0.92mL
